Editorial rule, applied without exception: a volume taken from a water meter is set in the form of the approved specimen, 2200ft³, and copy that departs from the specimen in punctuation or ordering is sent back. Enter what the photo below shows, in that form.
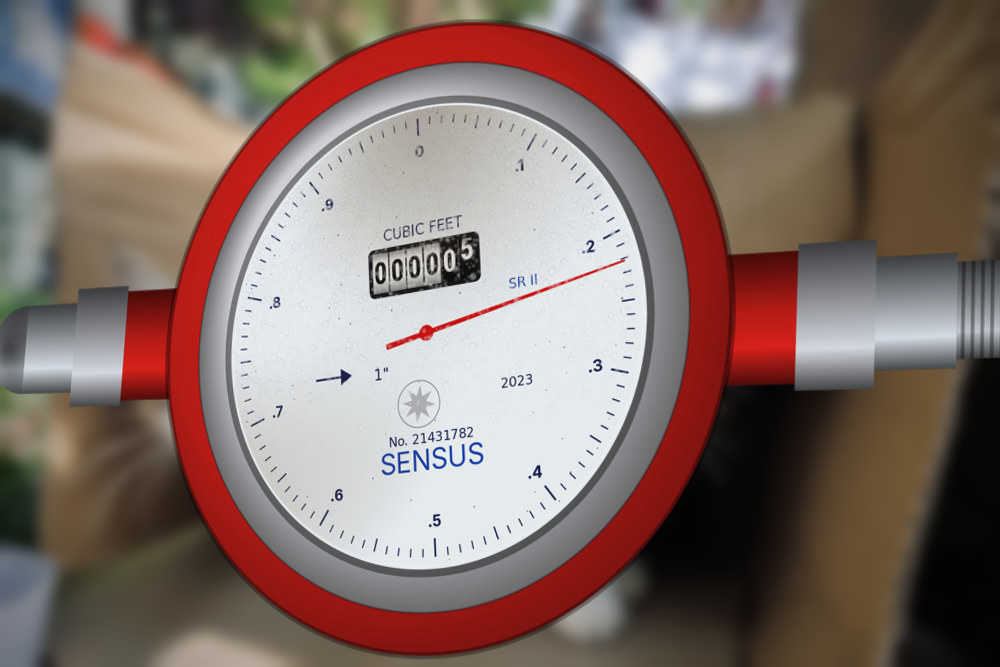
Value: 5.22ft³
